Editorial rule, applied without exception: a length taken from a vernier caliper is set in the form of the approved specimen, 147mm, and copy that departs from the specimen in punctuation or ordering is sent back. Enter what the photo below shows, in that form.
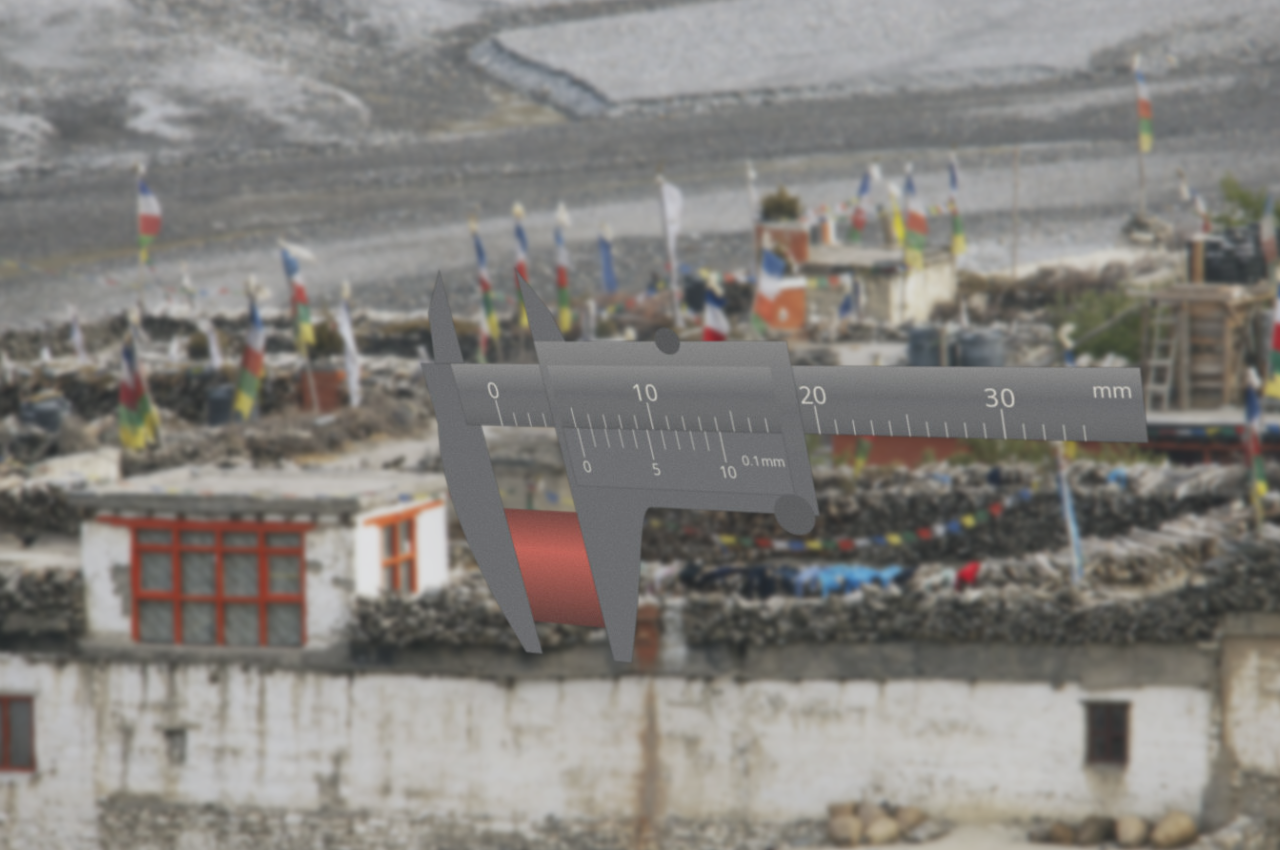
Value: 5.1mm
